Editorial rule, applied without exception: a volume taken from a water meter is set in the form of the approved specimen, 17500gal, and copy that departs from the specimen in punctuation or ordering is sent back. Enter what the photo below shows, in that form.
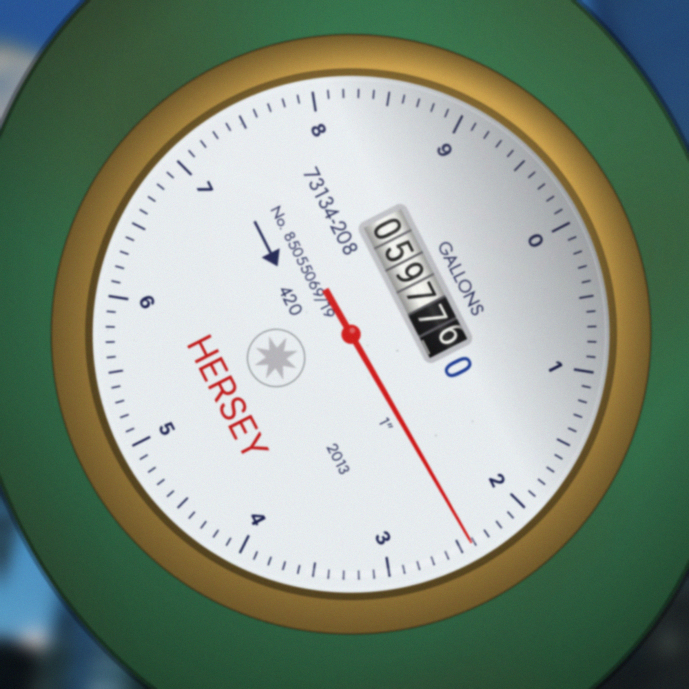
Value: 597762.4gal
